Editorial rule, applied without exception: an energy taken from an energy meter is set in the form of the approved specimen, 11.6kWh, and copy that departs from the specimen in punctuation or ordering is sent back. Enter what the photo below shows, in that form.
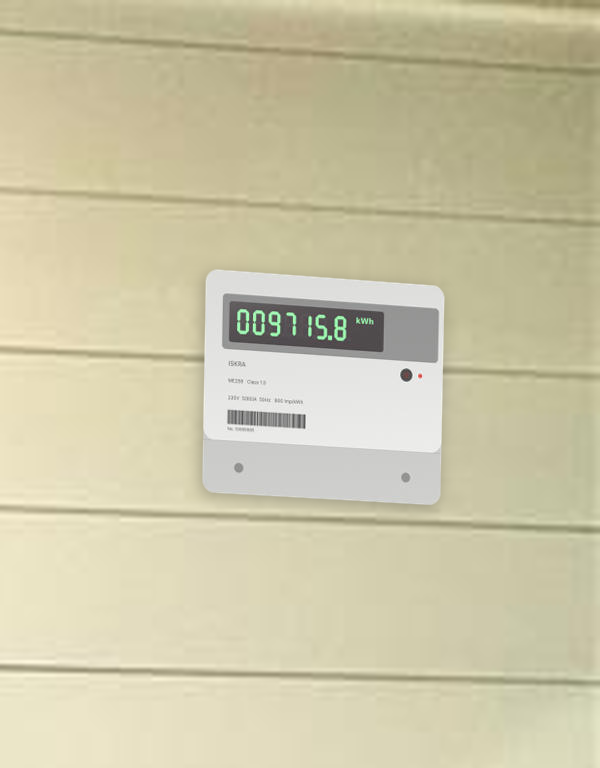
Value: 9715.8kWh
